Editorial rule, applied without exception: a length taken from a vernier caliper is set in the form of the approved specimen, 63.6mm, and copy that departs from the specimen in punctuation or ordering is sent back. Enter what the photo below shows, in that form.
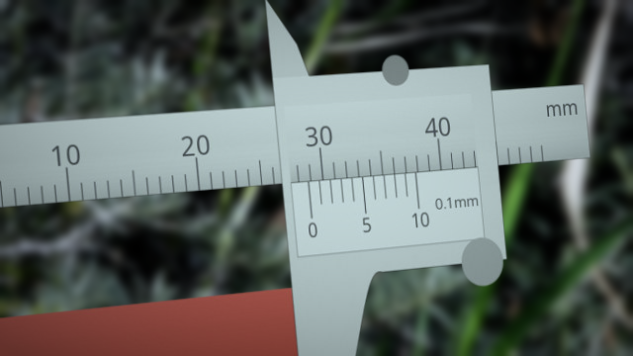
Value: 28.8mm
